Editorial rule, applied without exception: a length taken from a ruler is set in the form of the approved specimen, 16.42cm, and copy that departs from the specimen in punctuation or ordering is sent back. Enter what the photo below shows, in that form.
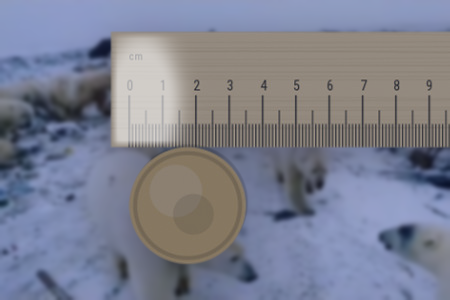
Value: 3.5cm
